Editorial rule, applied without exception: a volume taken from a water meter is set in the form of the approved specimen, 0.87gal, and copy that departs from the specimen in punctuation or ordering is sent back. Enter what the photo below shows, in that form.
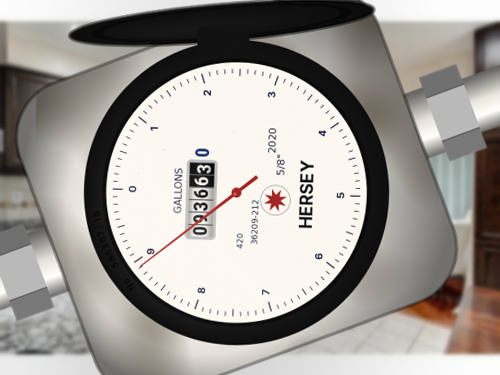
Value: 936628.9gal
